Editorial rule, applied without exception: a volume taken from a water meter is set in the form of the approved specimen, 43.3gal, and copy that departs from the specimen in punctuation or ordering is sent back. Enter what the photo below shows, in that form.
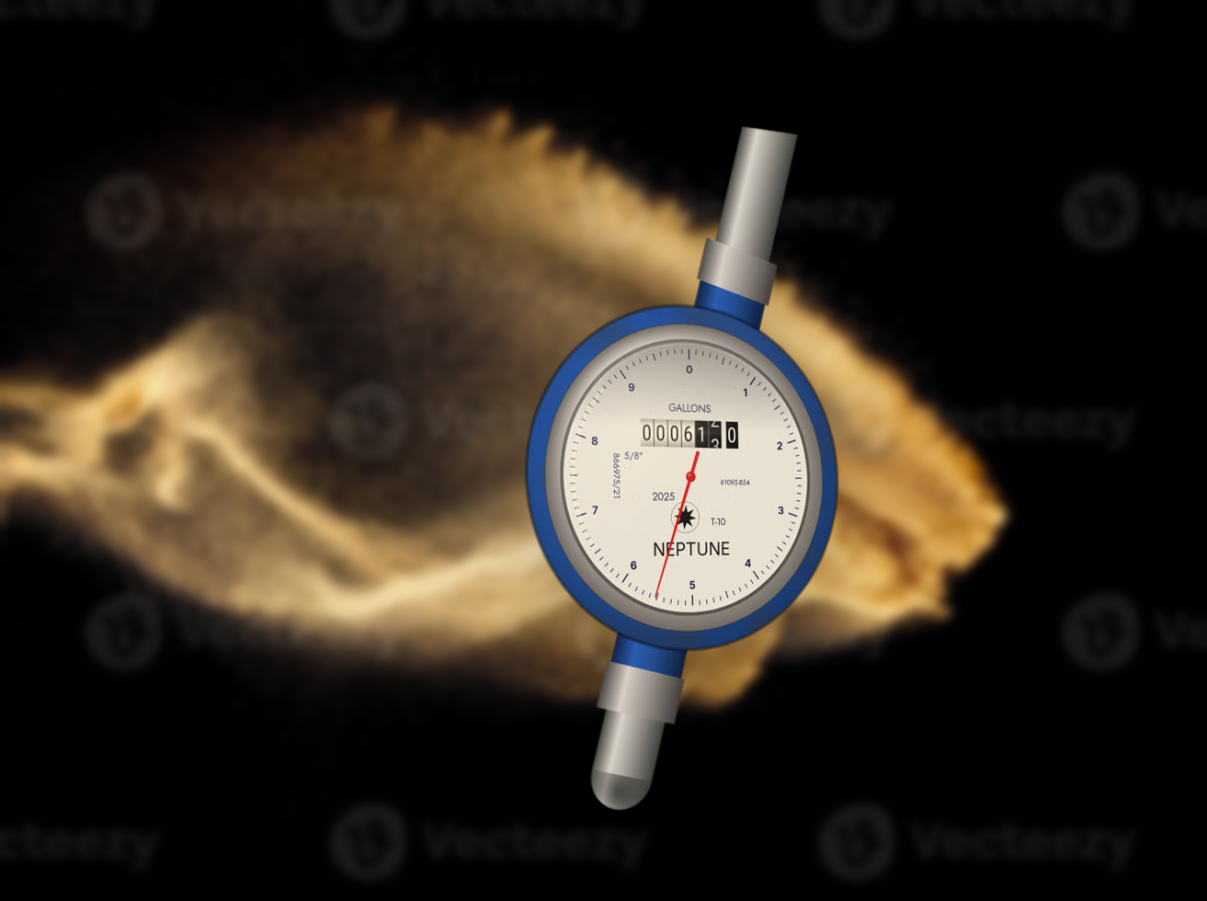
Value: 6125.5gal
